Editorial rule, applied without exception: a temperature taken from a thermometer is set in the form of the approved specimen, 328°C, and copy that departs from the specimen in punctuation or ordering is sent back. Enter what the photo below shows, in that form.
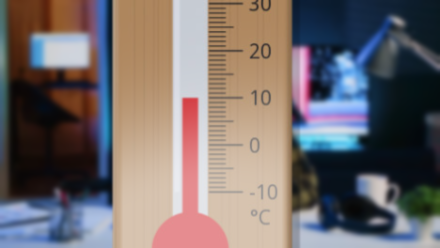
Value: 10°C
